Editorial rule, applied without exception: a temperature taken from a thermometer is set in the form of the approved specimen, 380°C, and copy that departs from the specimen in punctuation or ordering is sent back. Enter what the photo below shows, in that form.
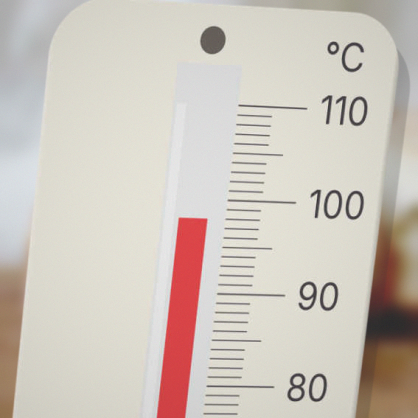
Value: 98°C
